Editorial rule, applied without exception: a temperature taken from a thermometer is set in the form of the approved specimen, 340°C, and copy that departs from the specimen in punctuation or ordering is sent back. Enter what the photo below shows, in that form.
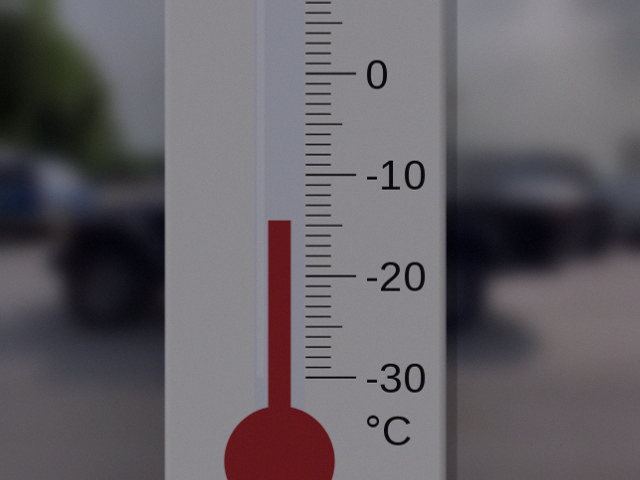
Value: -14.5°C
